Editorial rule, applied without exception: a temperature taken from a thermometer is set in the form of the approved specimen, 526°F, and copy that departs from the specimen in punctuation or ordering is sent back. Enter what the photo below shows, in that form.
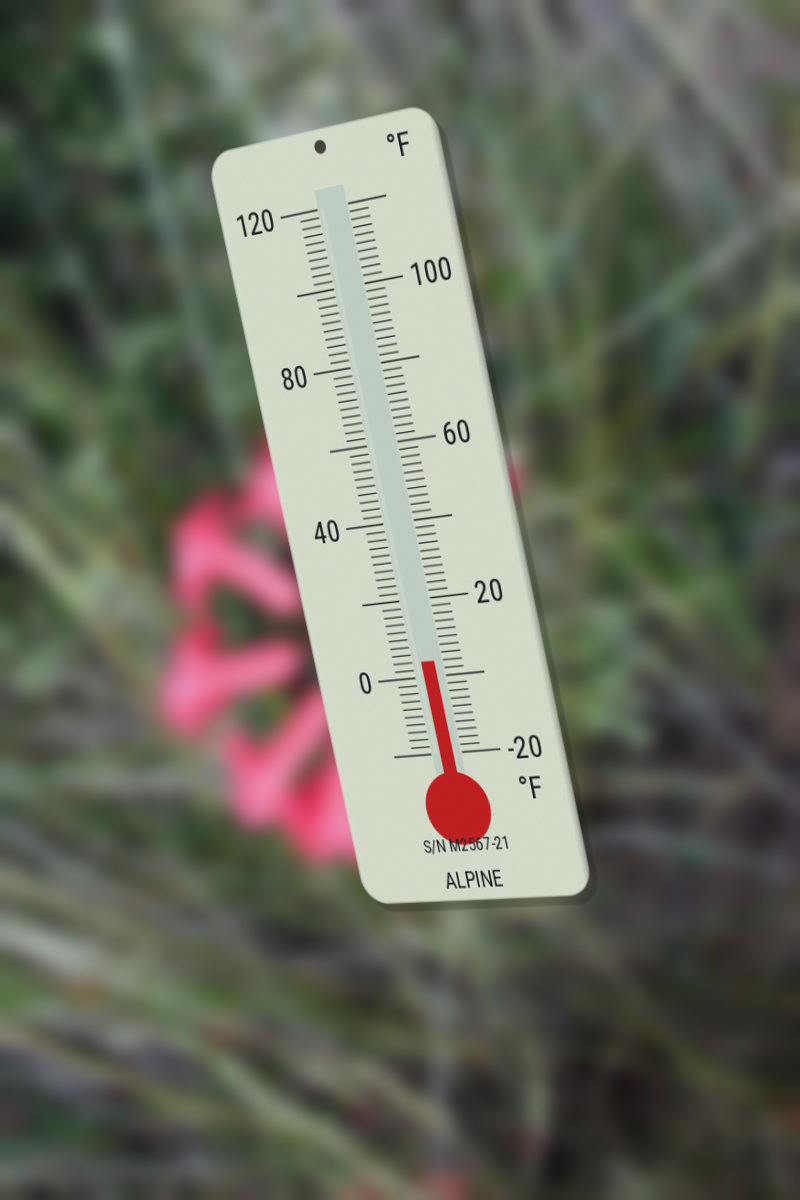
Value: 4°F
